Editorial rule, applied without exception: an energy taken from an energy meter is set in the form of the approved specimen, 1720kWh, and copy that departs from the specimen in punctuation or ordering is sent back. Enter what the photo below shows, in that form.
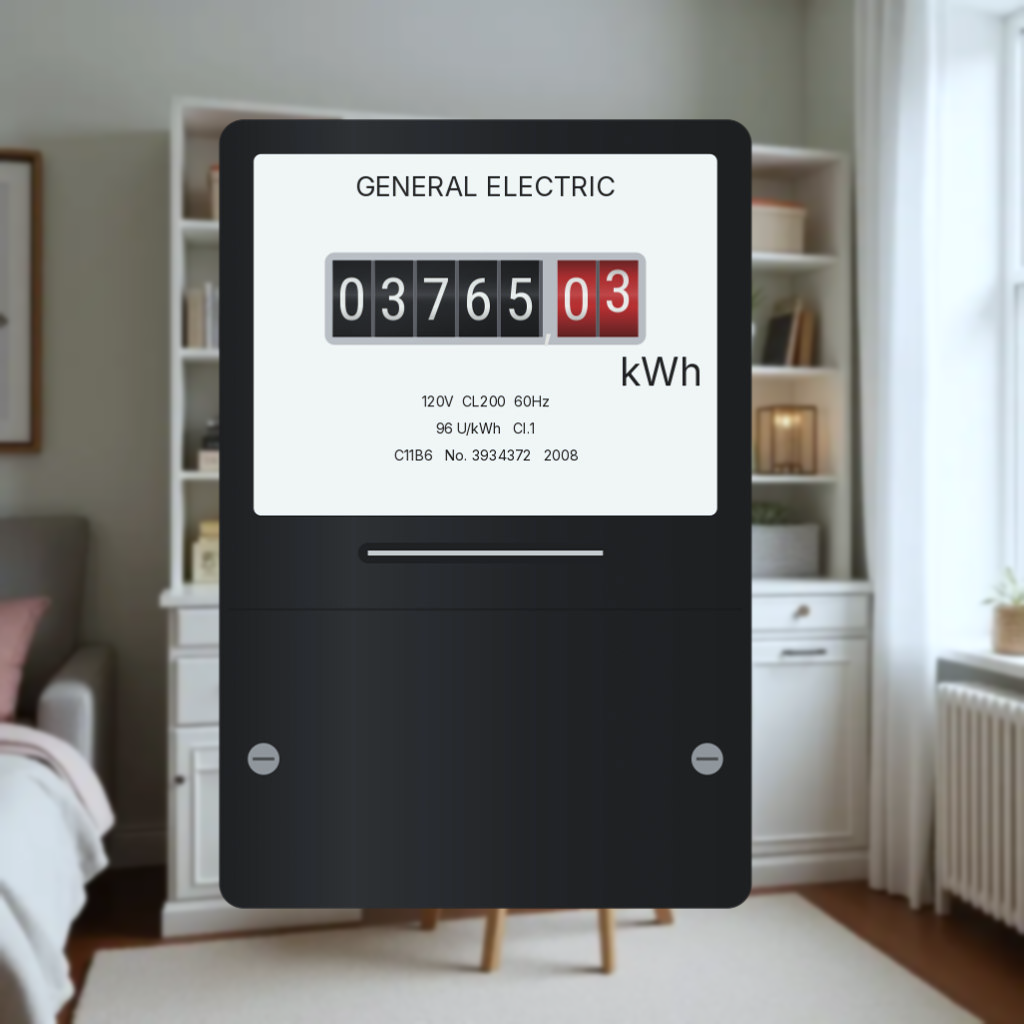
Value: 3765.03kWh
